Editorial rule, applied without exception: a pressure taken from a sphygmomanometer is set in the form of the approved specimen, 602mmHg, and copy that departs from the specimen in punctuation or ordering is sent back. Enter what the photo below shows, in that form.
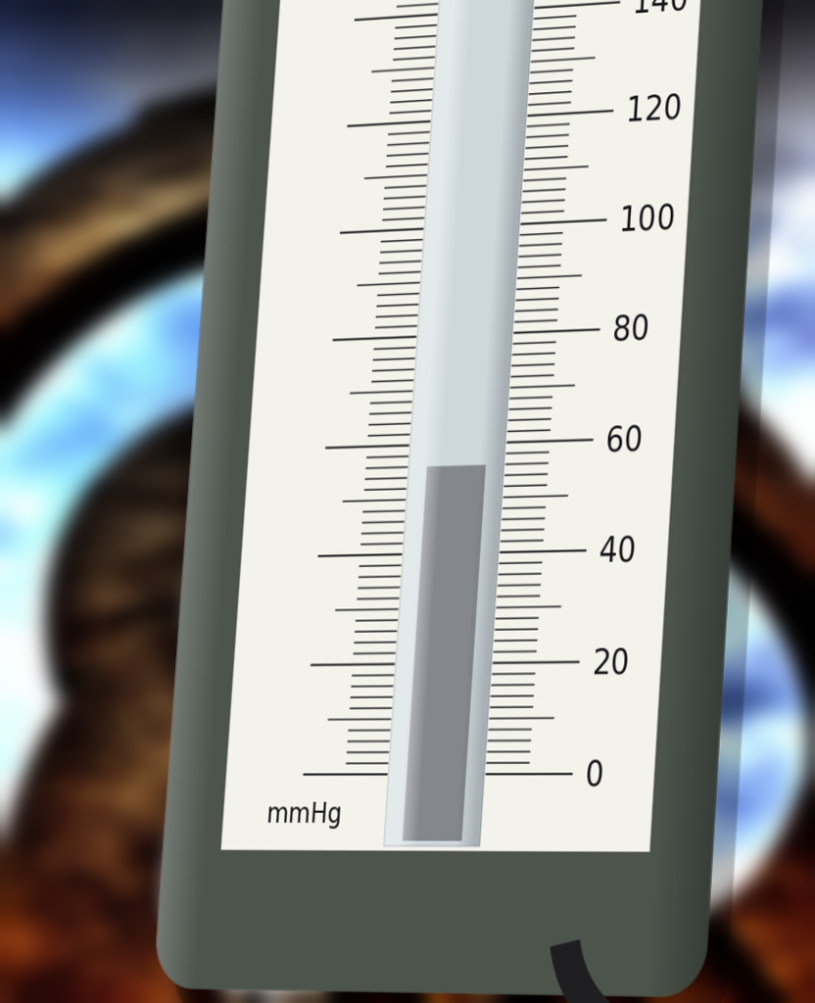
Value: 56mmHg
